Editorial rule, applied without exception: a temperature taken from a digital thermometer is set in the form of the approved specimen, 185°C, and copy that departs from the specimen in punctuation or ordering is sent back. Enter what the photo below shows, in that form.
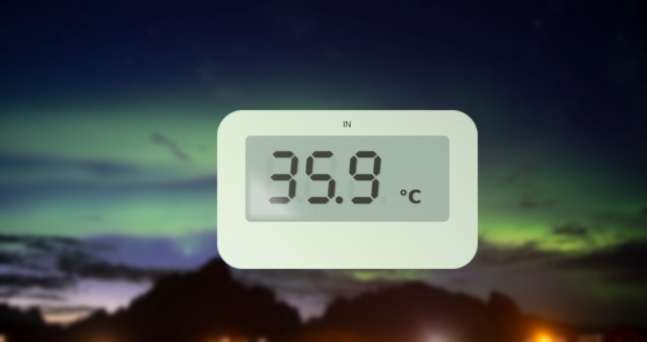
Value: 35.9°C
